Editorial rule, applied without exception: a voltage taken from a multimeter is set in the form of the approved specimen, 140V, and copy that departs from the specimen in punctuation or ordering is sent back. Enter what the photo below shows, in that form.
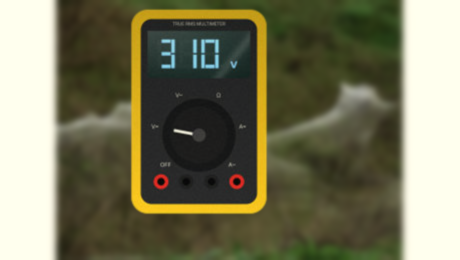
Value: 310V
